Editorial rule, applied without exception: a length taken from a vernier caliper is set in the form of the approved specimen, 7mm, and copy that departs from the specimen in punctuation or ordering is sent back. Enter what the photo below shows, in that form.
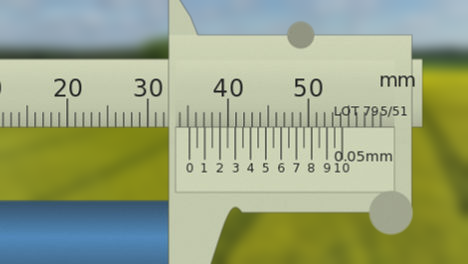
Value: 35.2mm
